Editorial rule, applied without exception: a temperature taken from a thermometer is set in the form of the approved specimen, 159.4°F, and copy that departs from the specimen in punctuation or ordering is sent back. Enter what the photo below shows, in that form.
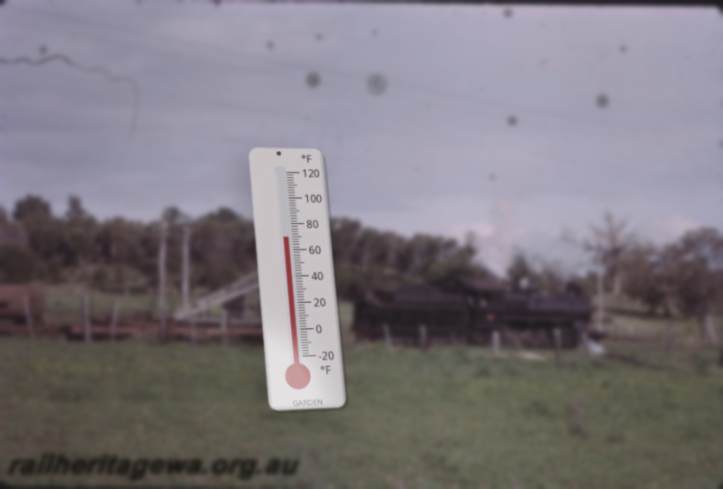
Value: 70°F
